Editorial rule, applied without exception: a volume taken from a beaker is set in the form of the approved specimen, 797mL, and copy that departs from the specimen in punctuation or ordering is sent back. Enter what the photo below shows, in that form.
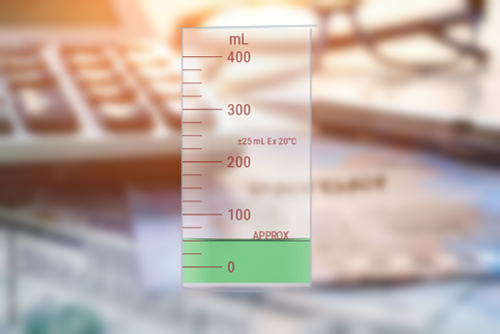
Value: 50mL
